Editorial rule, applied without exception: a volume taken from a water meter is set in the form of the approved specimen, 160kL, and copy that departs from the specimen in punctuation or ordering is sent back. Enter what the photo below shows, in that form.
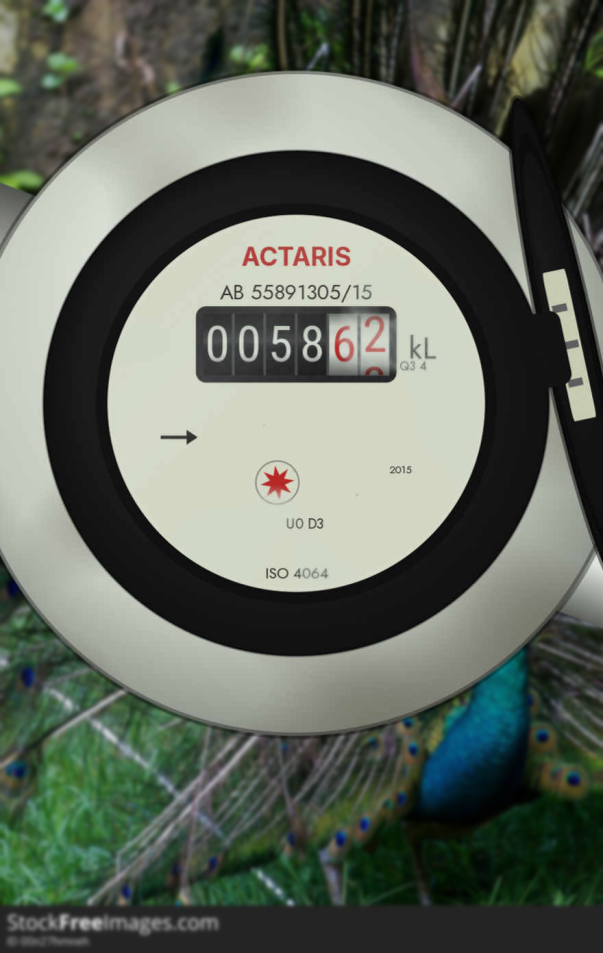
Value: 58.62kL
